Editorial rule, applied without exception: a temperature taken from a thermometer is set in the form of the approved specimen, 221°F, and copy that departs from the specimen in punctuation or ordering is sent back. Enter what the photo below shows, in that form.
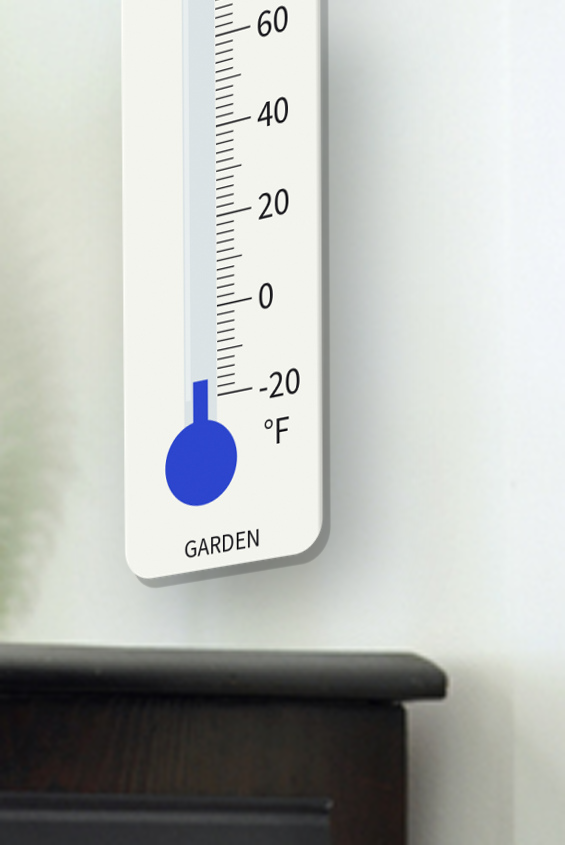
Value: -16°F
